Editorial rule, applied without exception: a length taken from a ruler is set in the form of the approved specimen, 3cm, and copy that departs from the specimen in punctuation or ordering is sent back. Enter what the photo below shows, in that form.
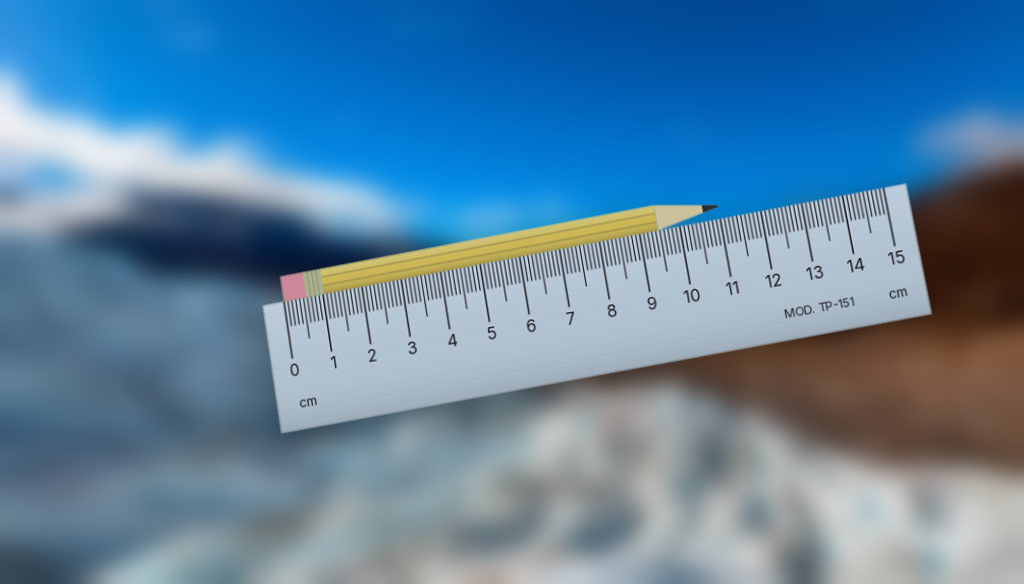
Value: 11cm
